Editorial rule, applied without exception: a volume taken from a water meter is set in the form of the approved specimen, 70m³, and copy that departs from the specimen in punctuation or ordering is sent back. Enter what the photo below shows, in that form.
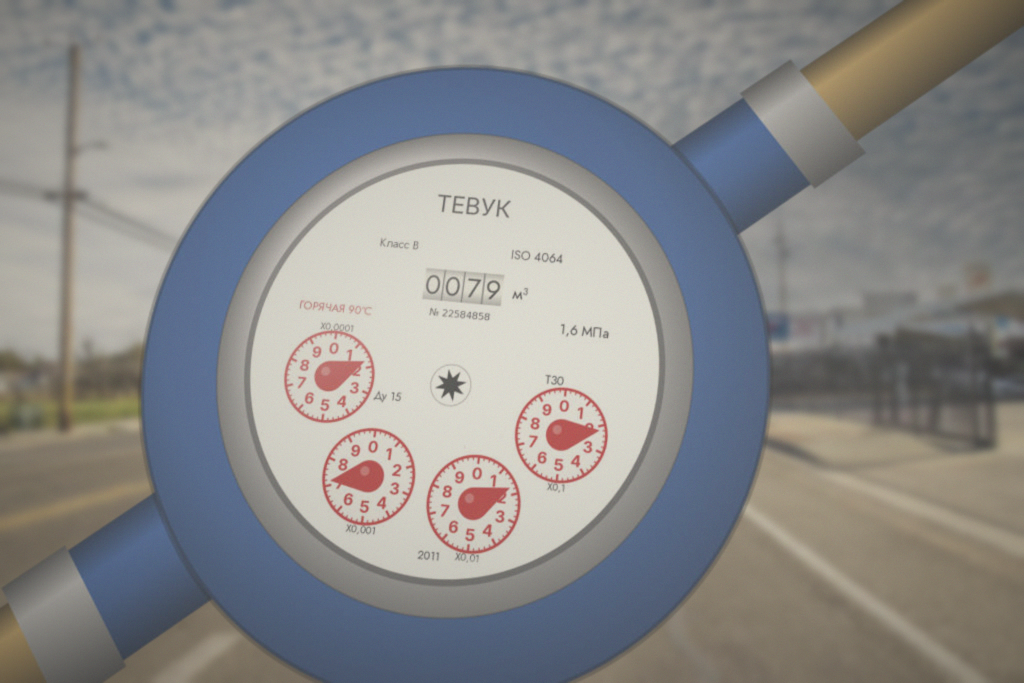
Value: 79.2171m³
